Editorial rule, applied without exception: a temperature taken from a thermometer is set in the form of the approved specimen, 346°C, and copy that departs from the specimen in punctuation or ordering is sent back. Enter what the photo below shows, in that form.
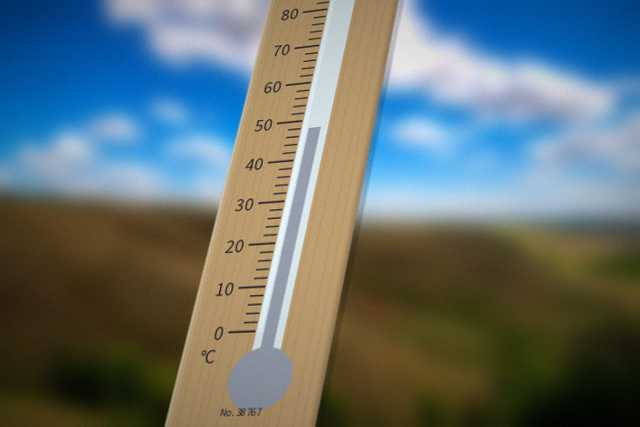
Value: 48°C
